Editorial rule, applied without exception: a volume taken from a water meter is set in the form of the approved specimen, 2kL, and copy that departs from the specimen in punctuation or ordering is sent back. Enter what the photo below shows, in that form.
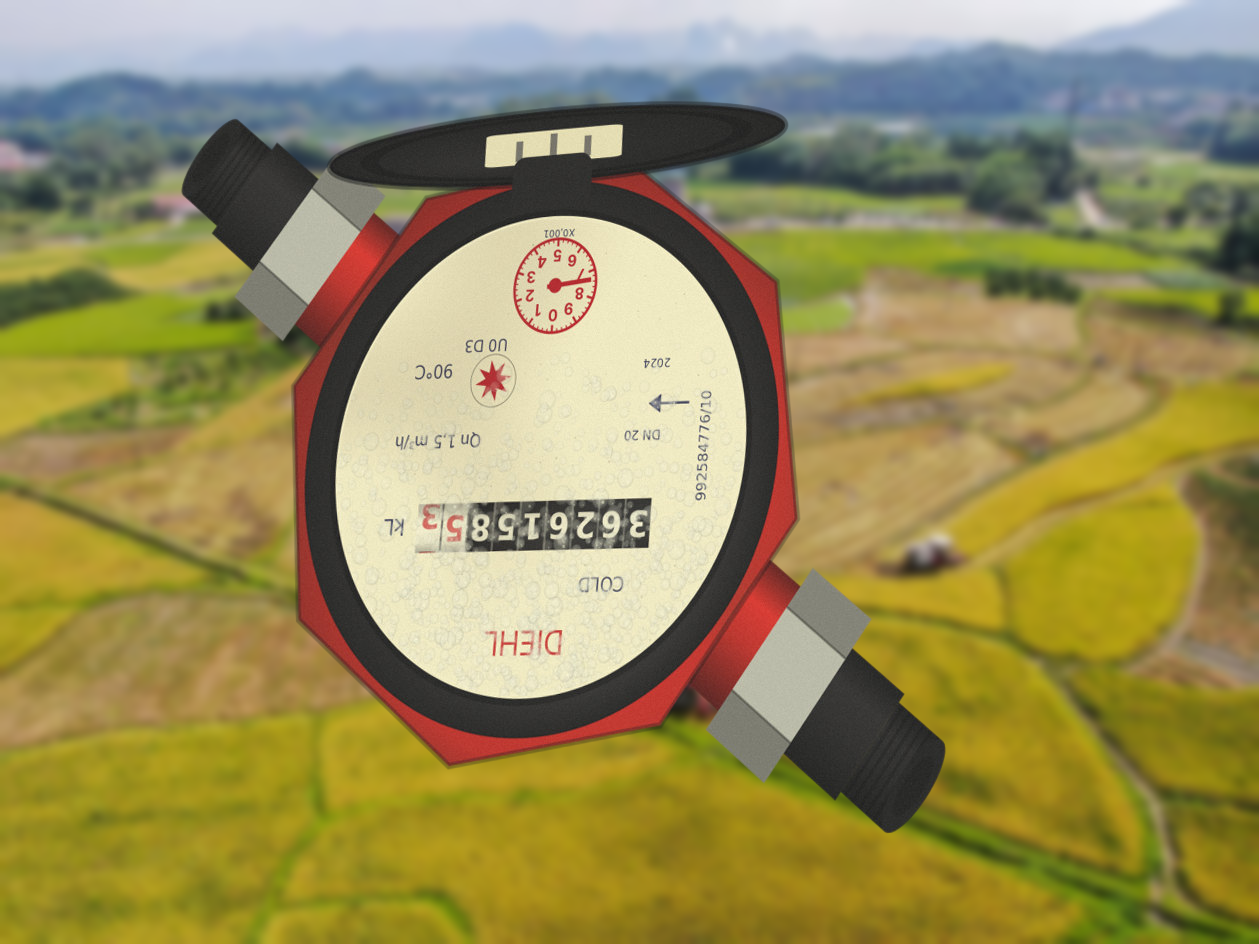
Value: 3626158.527kL
